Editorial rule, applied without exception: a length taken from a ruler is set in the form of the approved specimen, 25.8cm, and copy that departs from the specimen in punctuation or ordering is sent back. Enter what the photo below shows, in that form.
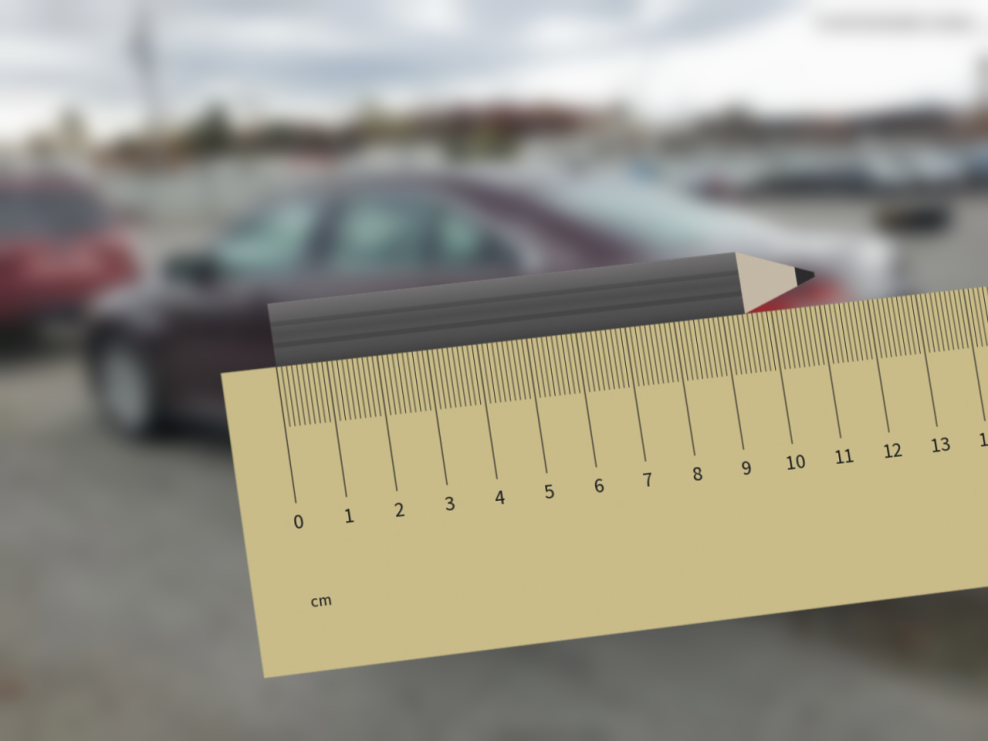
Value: 11cm
